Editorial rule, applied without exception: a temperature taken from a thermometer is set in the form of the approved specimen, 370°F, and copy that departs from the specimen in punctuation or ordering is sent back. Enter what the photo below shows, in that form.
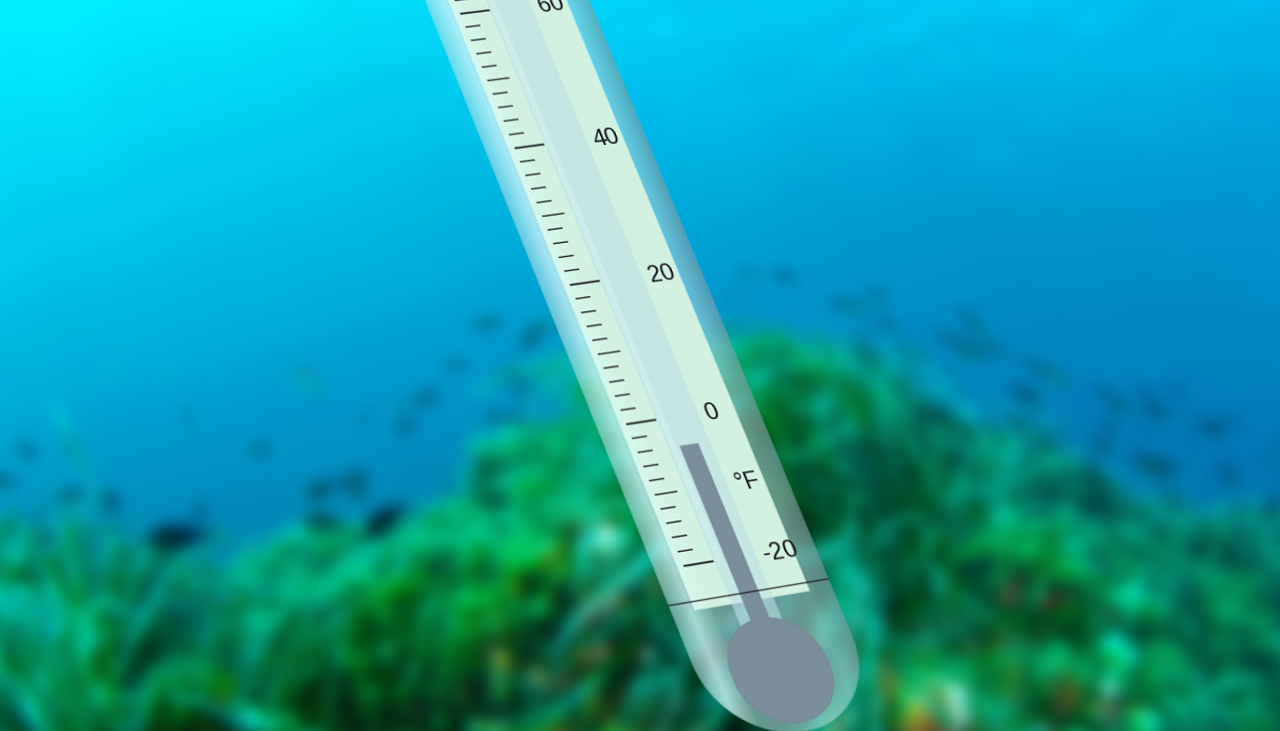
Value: -4°F
